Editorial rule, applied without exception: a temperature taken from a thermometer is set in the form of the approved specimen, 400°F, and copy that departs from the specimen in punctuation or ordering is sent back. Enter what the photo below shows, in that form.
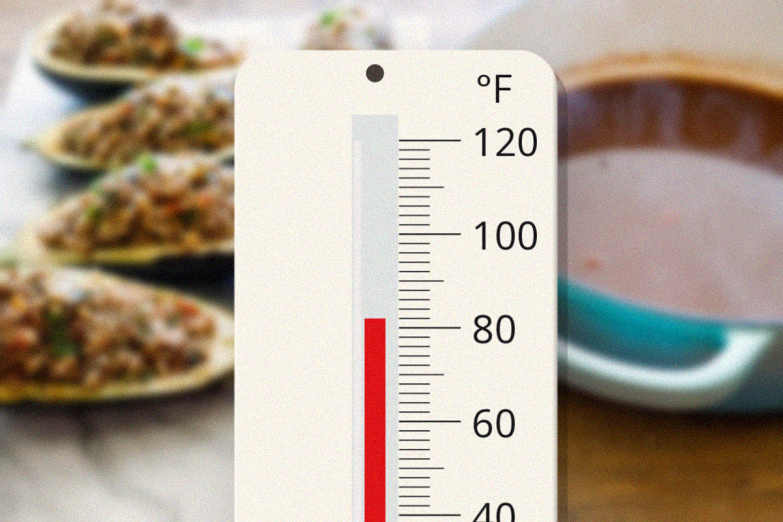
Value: 82°F
